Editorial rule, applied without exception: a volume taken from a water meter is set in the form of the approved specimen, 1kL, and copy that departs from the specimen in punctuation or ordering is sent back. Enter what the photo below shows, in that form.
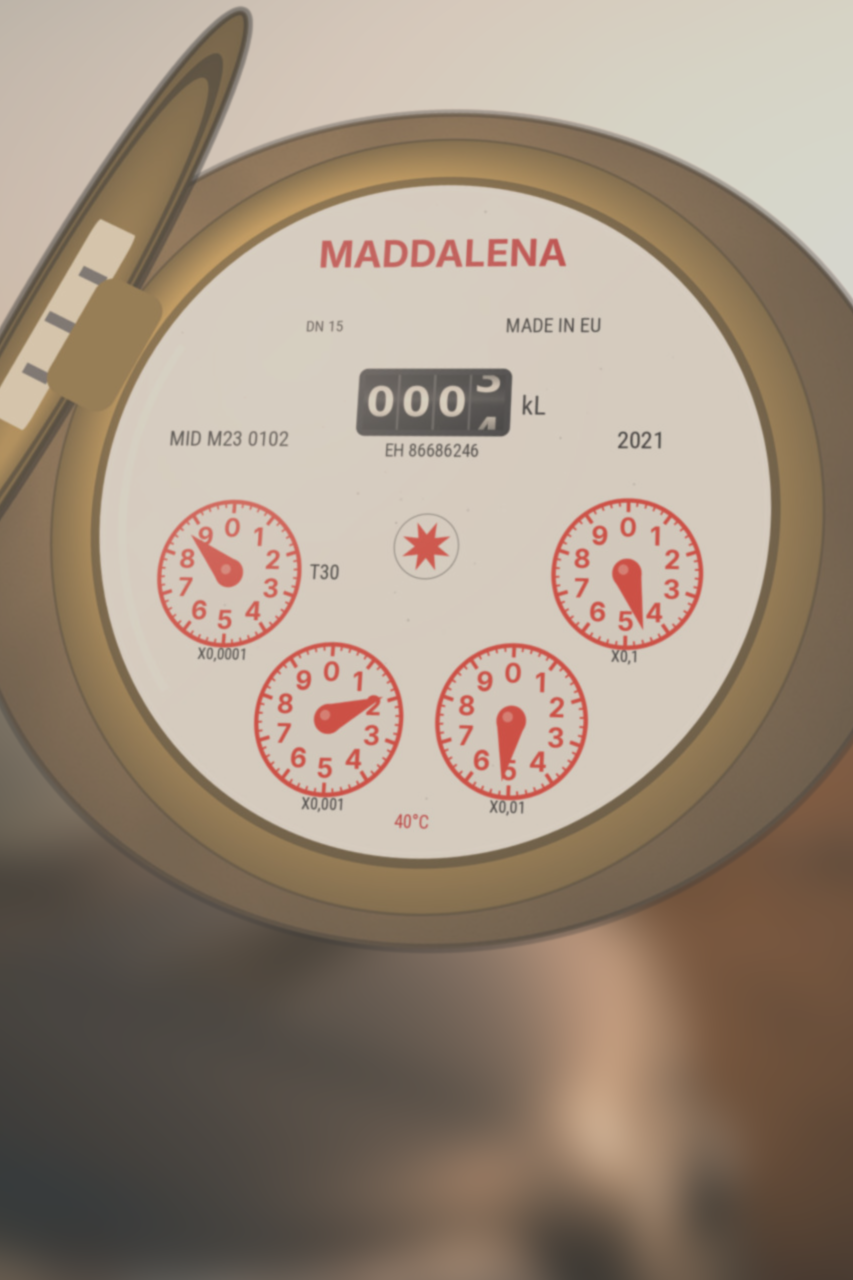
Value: 3.4518kL
